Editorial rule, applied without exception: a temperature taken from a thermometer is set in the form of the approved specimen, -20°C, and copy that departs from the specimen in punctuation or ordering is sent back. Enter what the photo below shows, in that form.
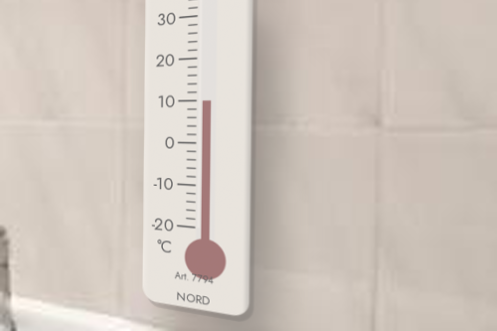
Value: 10°C
